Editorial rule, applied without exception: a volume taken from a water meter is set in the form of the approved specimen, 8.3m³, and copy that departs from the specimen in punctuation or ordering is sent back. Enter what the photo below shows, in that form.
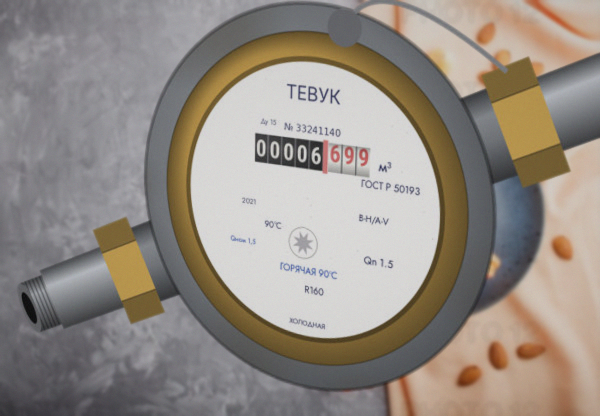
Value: 6.699m³
